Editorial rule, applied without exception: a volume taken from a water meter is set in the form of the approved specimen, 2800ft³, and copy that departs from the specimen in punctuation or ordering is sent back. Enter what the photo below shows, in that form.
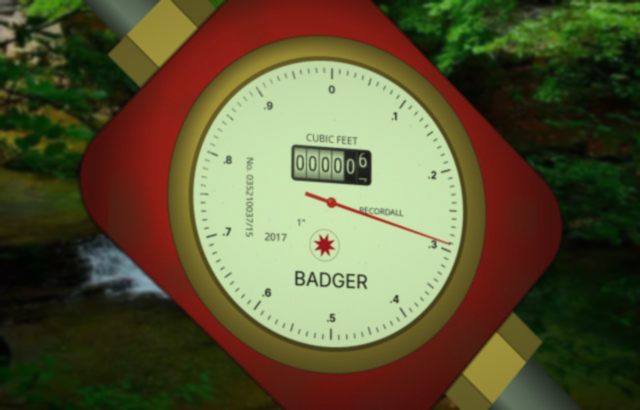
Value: 6.29ft³
